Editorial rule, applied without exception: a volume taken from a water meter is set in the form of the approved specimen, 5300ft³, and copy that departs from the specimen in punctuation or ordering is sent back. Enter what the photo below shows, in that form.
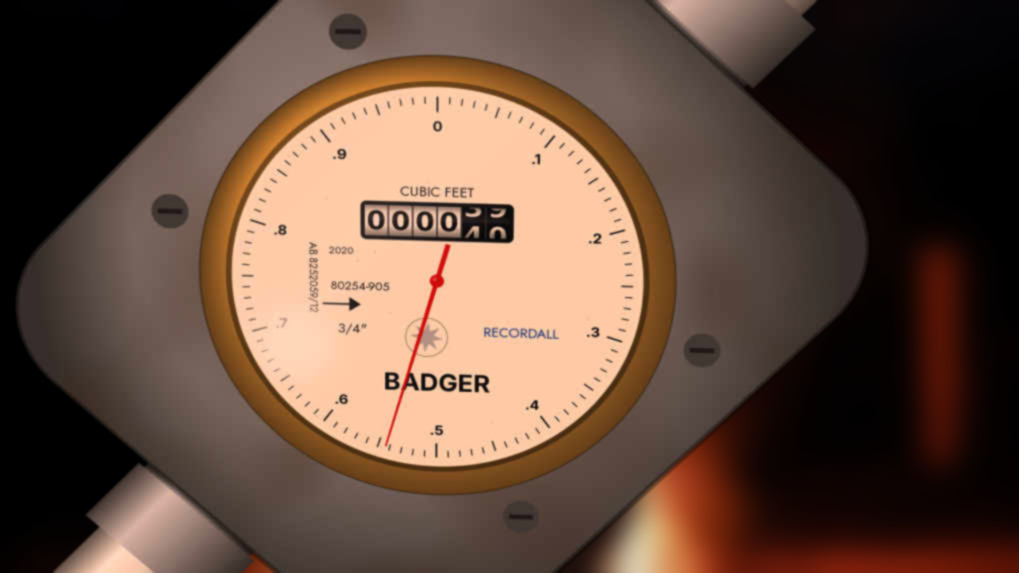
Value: 39.54ft³
